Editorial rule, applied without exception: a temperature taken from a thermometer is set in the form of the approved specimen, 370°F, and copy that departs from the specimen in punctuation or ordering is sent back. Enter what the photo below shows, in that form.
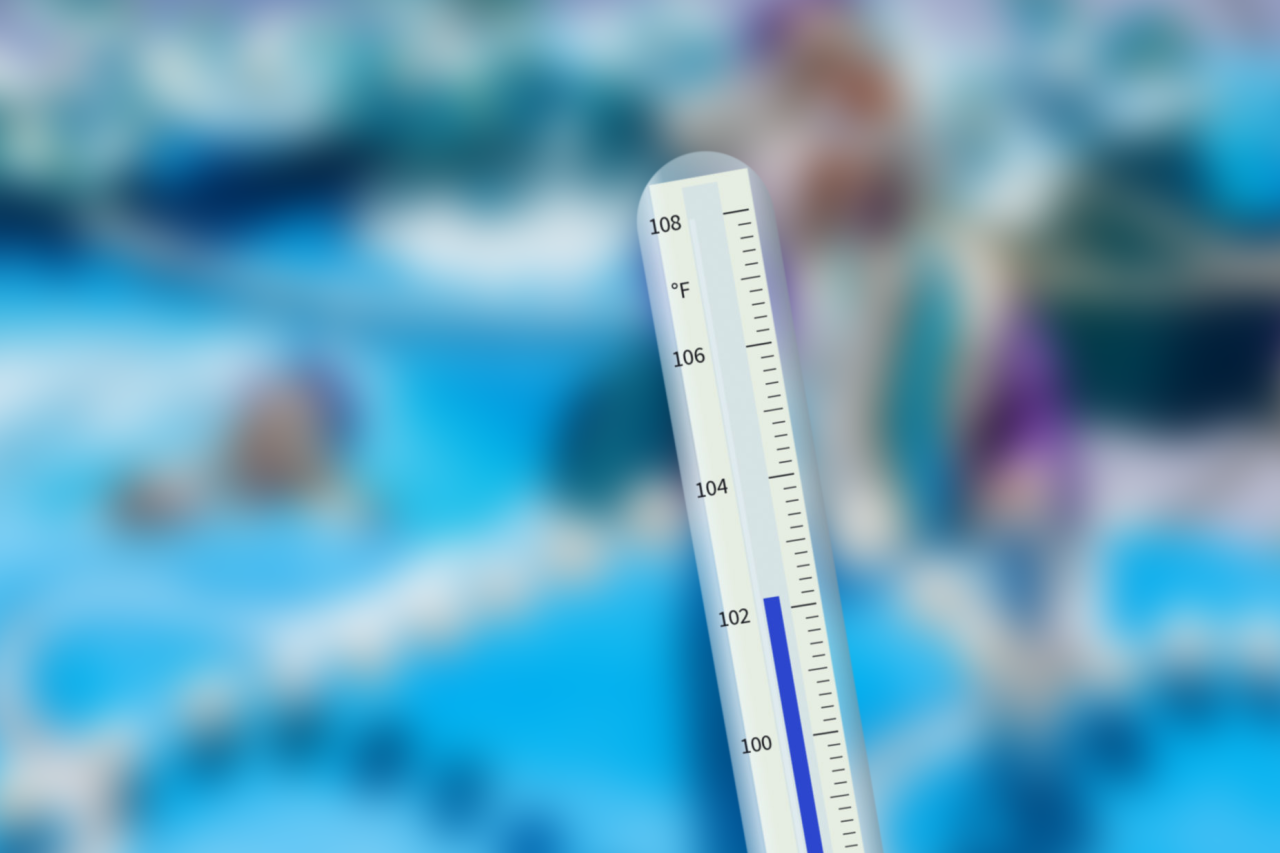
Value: 102.2°F
